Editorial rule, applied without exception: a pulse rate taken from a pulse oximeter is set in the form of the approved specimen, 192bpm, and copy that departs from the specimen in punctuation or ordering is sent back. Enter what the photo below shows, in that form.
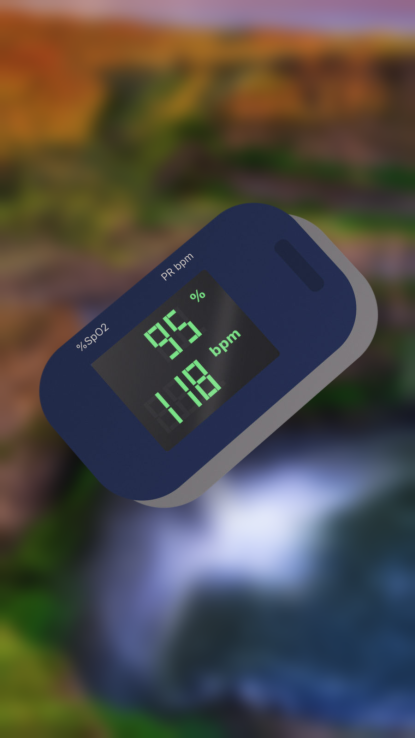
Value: 118bpm
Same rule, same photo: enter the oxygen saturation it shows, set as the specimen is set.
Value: 95%
